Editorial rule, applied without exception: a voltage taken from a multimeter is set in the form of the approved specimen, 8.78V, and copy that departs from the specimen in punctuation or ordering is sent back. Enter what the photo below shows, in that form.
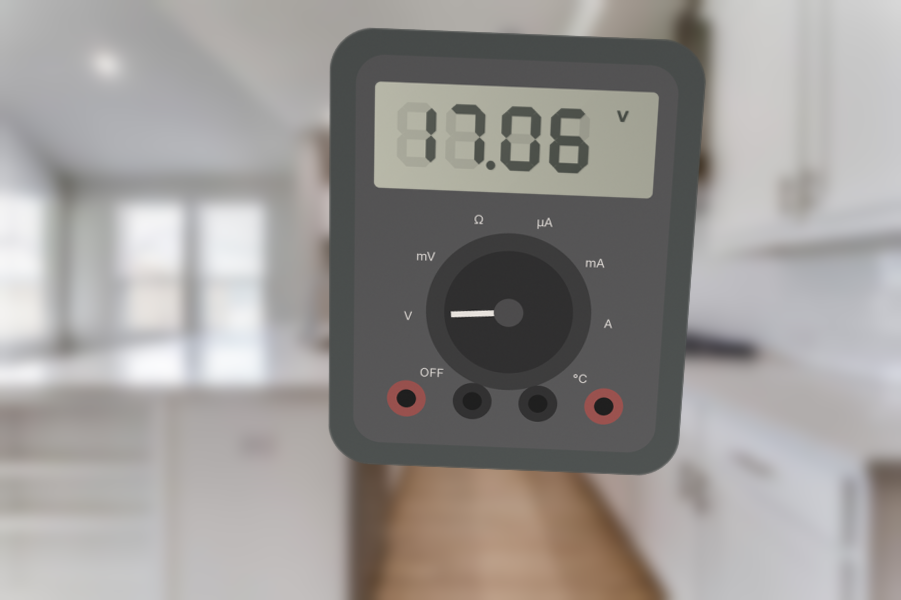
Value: 17.06V
